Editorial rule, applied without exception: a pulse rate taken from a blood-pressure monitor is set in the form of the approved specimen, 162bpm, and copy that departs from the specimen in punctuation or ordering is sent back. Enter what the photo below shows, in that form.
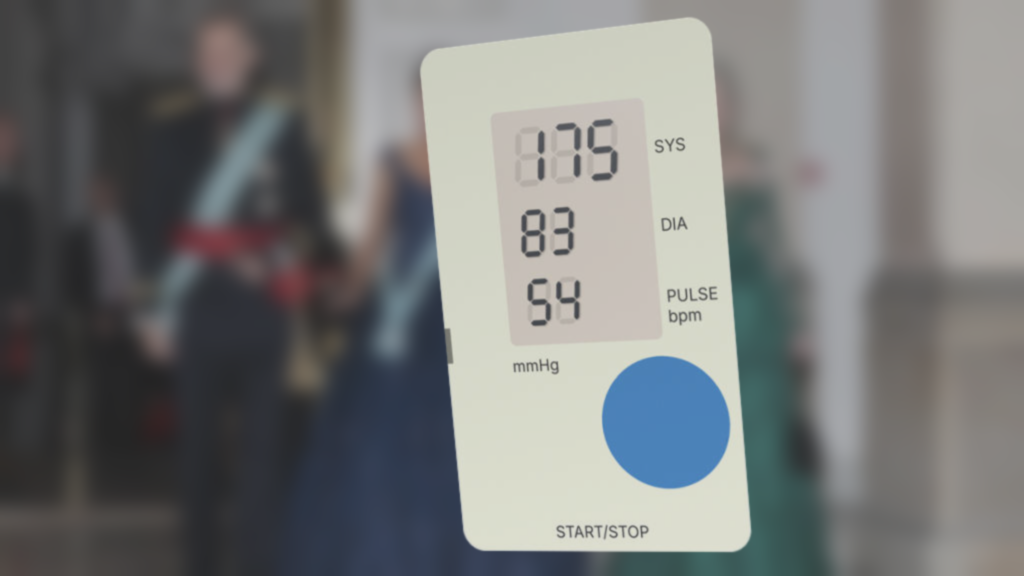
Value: 54bpm
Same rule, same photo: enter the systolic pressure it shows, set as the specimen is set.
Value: 175mmHg
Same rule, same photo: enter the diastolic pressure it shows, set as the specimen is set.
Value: 83mmHg
